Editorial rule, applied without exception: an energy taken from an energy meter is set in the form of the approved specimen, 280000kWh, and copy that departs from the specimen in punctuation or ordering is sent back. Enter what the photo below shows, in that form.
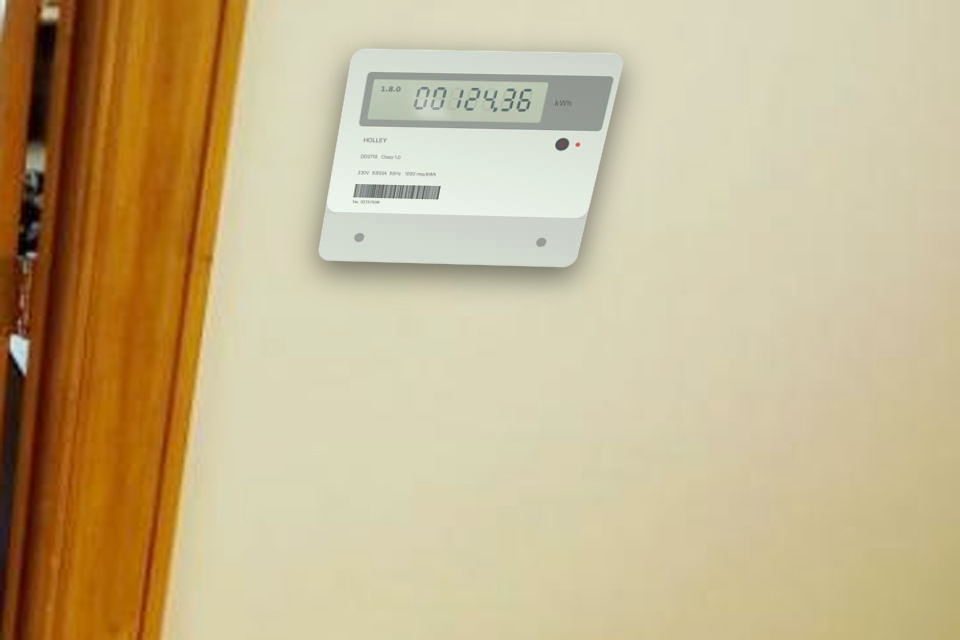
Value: 124.36kWh
